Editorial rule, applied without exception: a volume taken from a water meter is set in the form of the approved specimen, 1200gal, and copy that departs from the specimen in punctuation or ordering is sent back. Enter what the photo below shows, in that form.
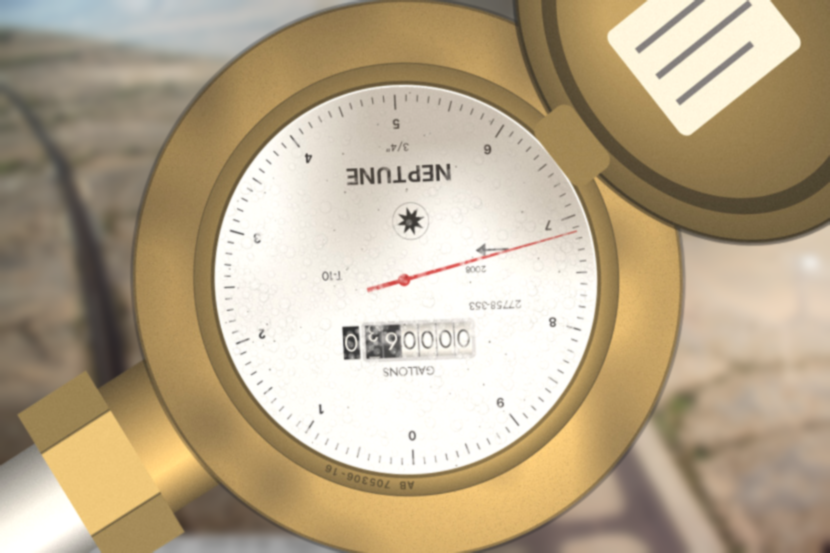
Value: 627.1gal
